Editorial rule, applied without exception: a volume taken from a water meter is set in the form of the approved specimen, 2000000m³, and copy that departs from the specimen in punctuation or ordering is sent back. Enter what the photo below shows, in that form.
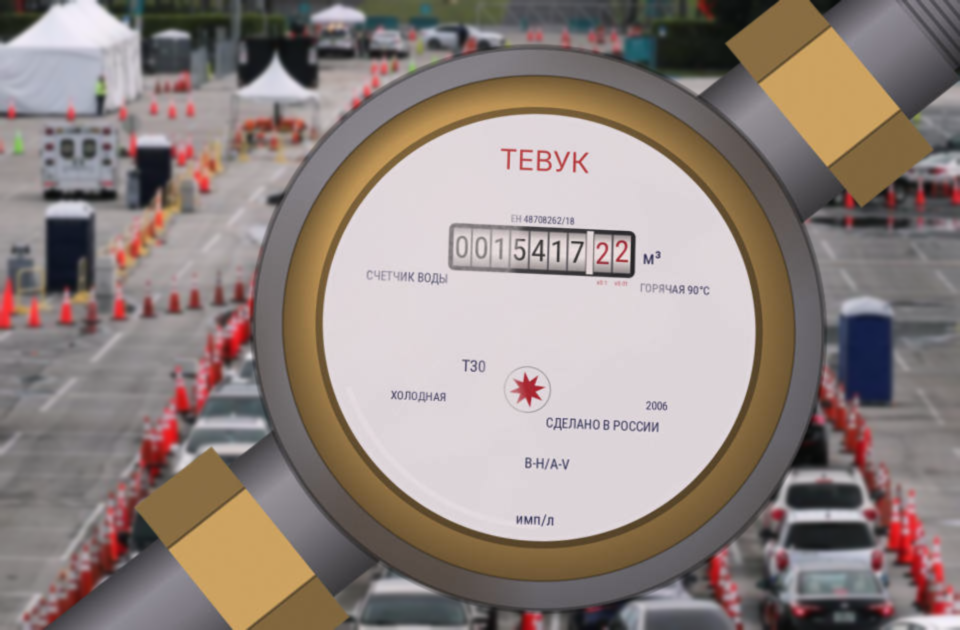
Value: 15417.22m³
